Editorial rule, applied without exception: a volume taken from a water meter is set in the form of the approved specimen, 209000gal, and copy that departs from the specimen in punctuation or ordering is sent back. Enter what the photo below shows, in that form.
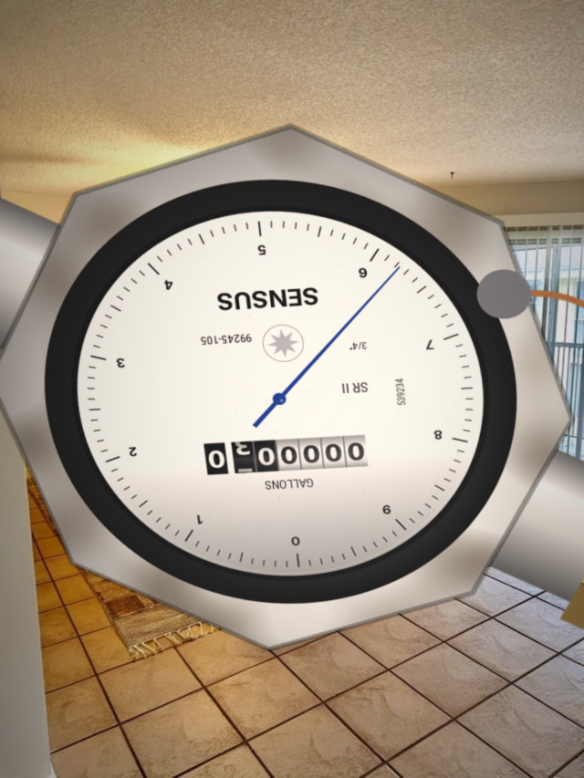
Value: 26.2gal
